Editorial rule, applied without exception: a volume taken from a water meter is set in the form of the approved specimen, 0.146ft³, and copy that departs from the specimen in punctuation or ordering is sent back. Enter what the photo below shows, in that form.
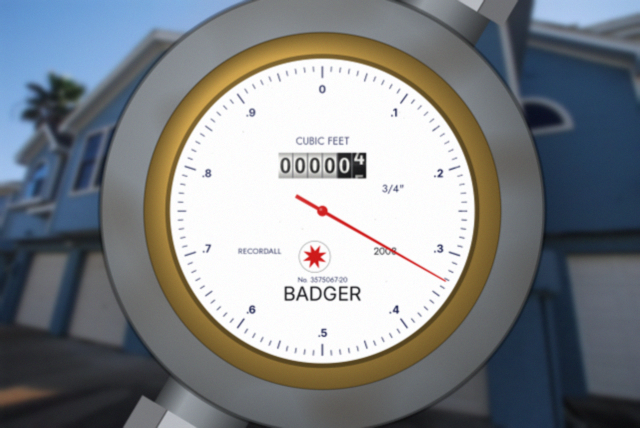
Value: 4.33ft³
